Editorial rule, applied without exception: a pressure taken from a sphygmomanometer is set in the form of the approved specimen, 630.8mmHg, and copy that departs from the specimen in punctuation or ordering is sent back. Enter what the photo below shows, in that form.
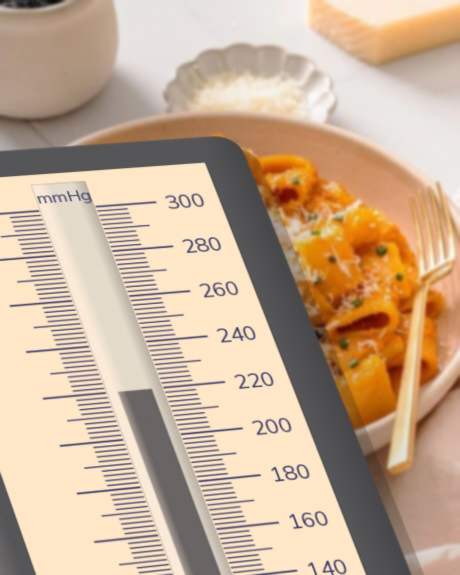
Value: 220mmHg
